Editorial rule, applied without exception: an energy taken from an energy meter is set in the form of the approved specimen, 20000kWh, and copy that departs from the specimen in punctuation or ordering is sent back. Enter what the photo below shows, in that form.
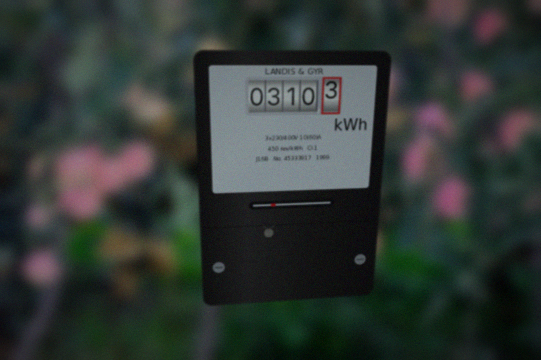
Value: 310.3kWh
